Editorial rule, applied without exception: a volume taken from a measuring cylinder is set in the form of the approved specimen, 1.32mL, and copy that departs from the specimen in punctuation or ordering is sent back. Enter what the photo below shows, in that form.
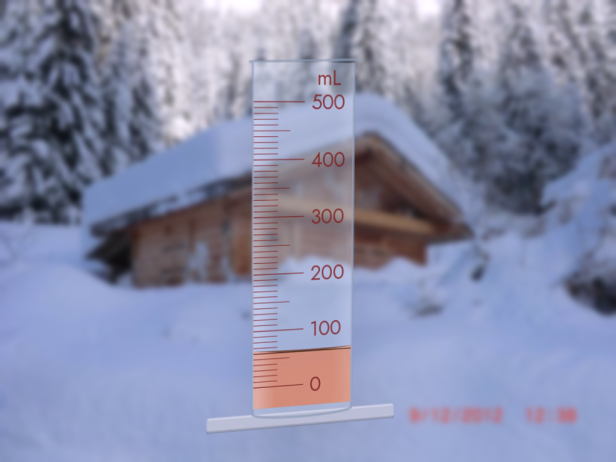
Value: 60mL
